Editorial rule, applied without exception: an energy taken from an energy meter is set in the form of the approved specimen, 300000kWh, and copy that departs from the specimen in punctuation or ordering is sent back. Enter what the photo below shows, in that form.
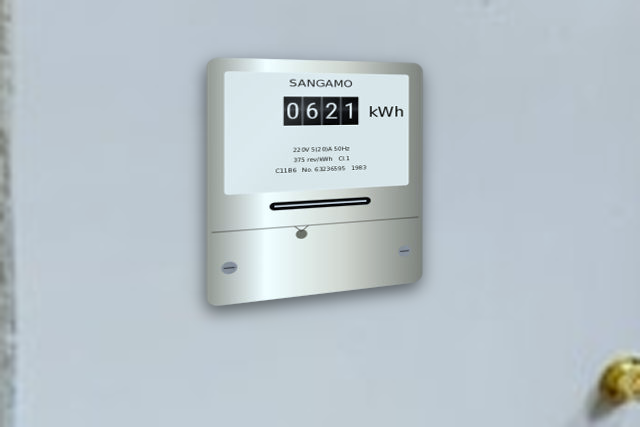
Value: 621kWh
